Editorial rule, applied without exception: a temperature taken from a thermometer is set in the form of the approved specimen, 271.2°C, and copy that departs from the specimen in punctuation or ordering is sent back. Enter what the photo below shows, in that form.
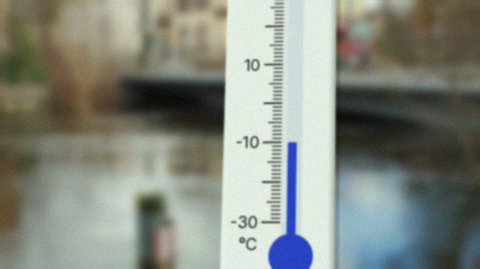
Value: -10°C
